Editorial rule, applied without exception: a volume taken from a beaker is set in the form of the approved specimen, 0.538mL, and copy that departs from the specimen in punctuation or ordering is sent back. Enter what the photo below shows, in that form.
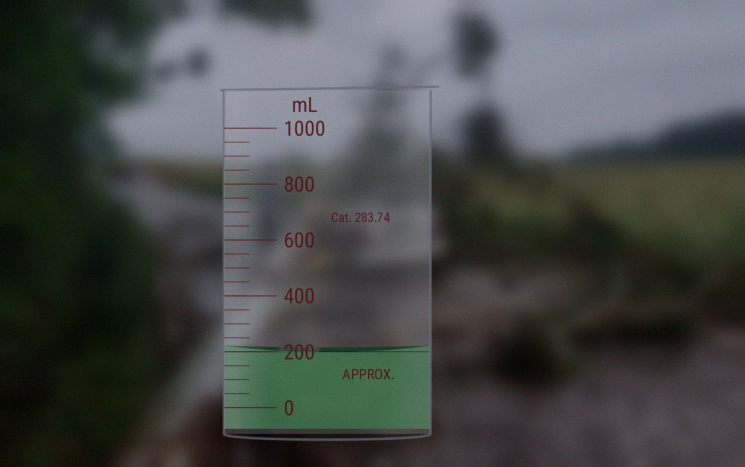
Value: 200mL
